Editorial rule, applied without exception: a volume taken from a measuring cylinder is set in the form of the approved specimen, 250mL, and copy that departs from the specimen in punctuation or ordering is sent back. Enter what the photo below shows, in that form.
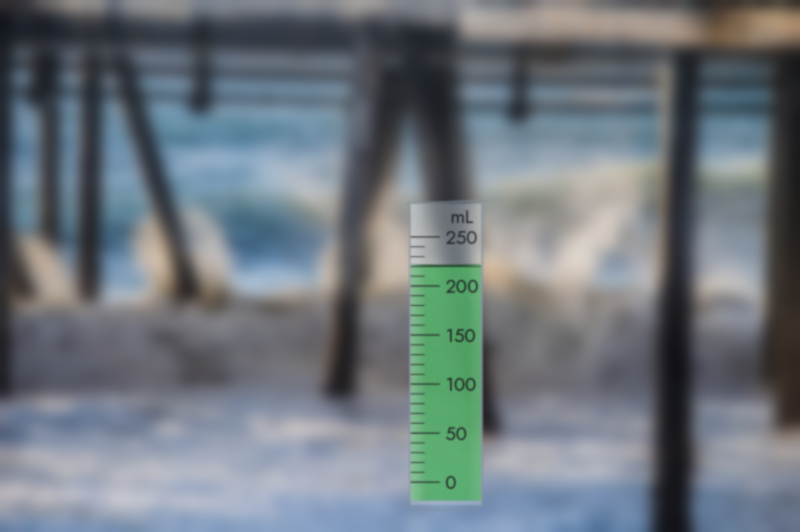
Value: 220mL
